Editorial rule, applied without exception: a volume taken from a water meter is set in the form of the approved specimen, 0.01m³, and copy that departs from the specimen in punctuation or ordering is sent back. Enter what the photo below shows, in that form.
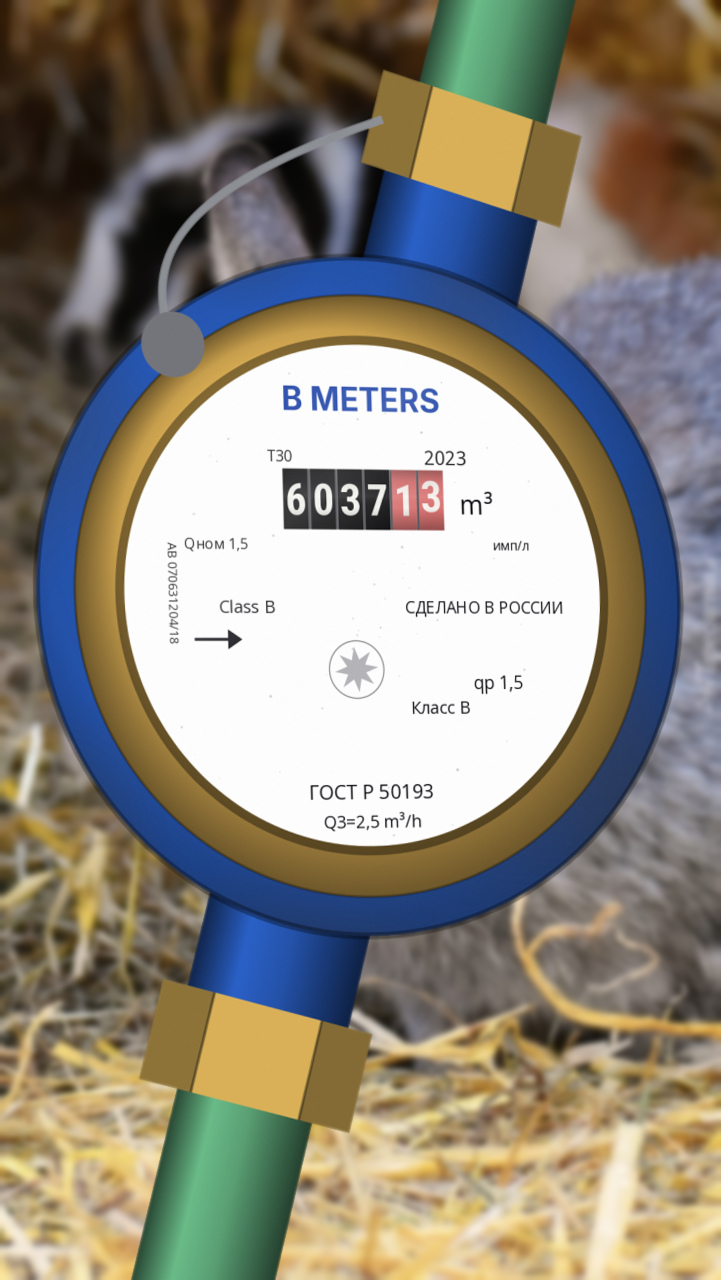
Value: 6037.13m³
